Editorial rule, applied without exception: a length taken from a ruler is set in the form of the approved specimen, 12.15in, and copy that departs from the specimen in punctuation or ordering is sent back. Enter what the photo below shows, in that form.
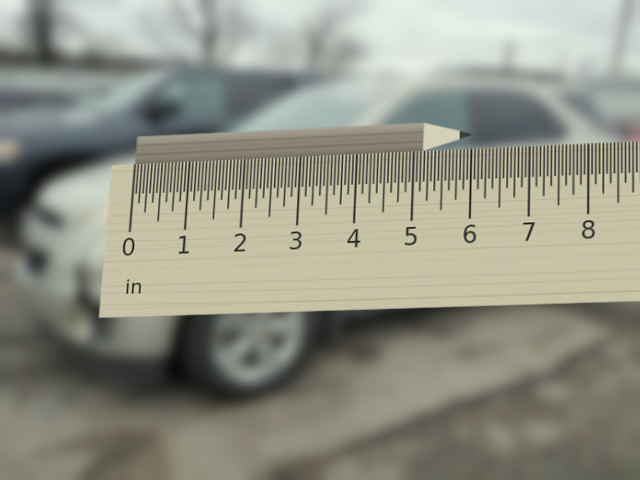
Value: 6in
